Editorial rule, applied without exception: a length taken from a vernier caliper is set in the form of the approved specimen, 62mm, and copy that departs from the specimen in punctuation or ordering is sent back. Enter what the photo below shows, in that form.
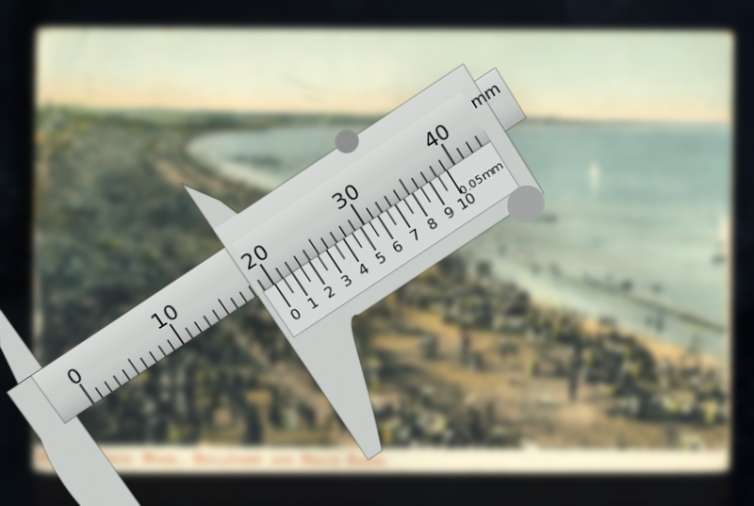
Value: 20.1mm
